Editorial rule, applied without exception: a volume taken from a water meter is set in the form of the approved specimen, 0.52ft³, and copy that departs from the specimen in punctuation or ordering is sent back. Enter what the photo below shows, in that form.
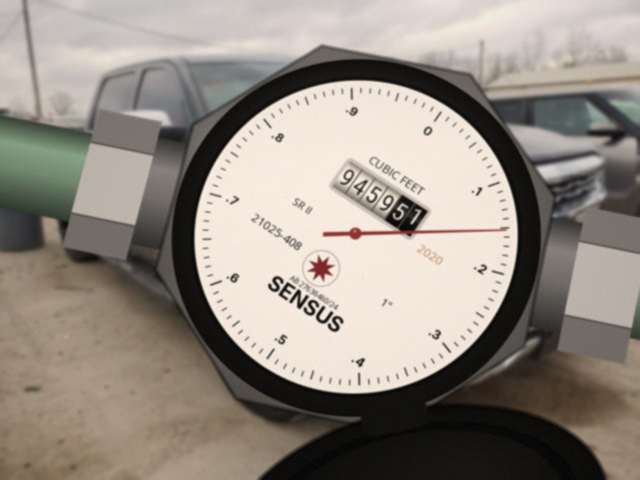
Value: 945951.15ft³
